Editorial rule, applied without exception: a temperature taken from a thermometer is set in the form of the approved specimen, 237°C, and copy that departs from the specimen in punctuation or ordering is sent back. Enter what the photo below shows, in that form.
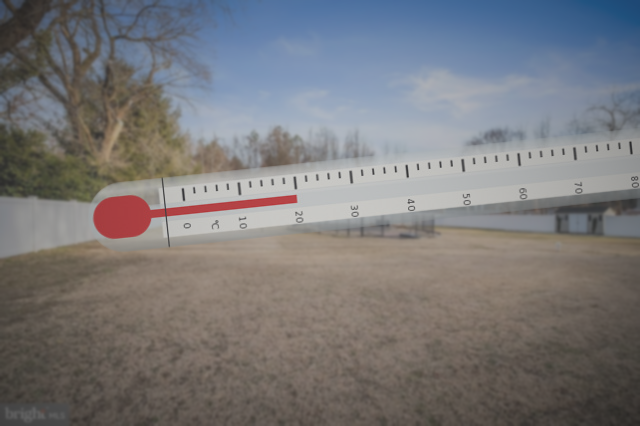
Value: 20°C
